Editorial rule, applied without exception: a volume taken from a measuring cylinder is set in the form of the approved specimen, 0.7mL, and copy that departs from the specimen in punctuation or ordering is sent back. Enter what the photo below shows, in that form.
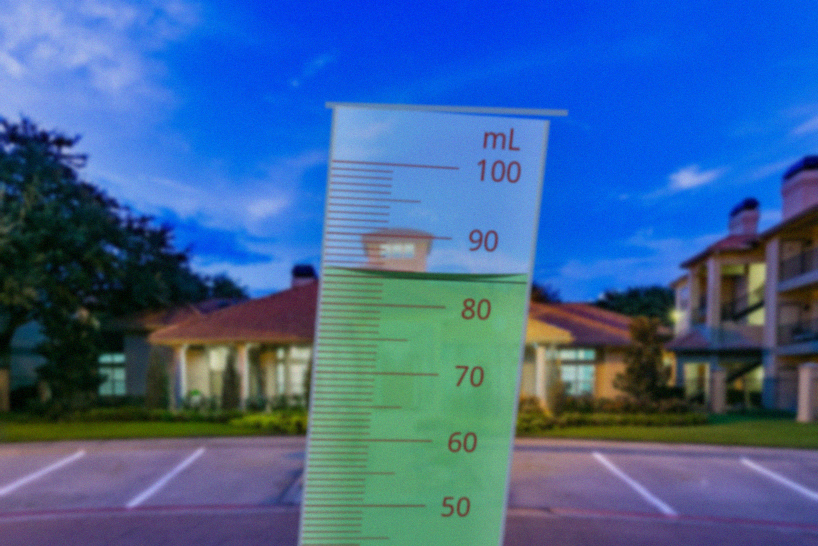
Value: 84mL
